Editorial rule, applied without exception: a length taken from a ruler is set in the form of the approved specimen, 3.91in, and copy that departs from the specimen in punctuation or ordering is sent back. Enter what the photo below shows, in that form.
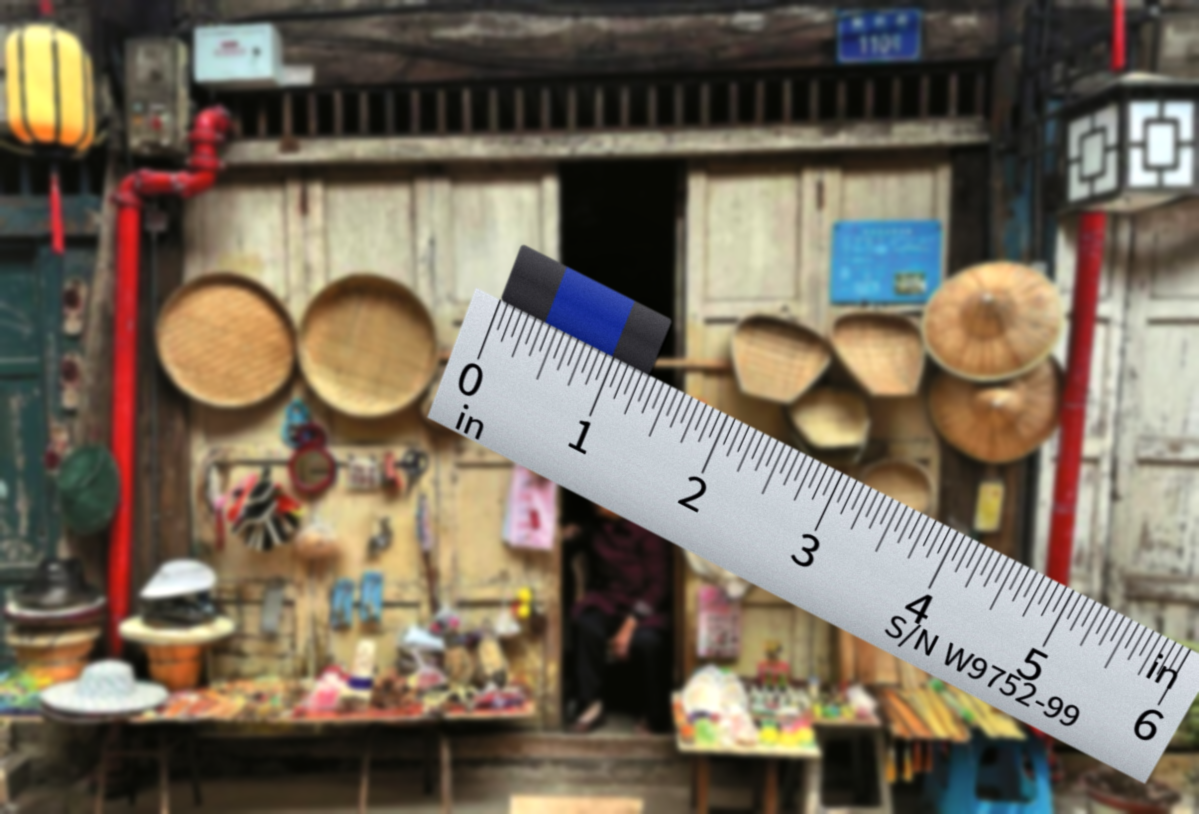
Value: 1.3125in
